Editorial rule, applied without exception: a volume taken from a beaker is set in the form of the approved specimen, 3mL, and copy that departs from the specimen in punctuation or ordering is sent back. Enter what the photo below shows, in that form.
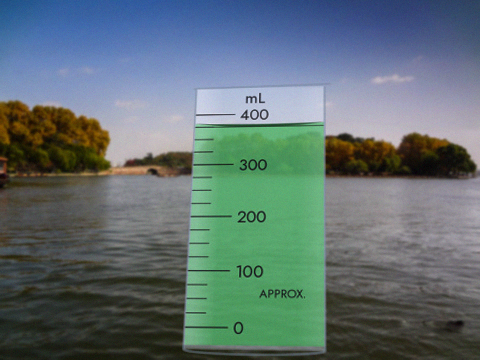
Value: 375mL
